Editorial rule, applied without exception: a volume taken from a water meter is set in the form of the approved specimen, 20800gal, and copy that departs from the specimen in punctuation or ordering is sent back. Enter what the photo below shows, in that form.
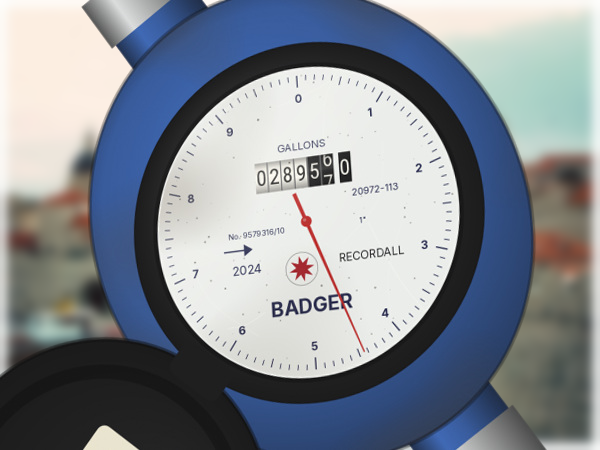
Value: 289564.4gal
